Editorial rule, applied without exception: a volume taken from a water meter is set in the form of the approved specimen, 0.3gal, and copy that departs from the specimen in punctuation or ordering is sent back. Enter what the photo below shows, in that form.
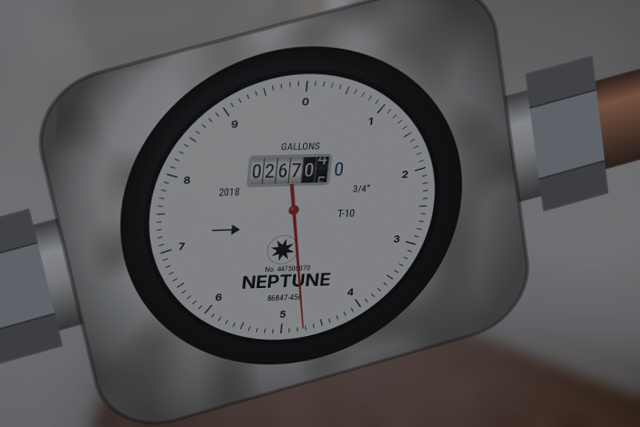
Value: 267044.7gal
